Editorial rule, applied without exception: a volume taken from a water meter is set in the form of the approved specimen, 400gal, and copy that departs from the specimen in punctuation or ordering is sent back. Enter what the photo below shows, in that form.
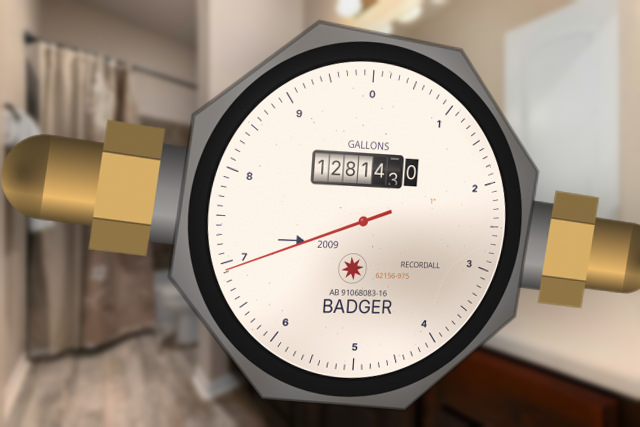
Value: 1281426.9gal
